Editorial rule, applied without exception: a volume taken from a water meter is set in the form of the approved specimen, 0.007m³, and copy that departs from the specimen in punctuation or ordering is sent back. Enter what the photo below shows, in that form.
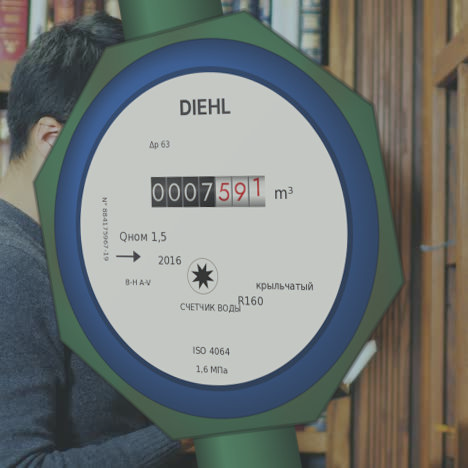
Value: 7.591m³
